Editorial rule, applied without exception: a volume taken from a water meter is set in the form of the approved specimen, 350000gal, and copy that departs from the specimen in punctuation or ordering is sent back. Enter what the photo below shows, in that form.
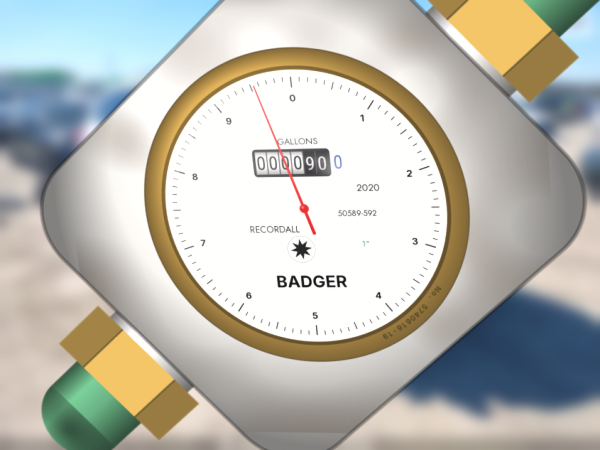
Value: 899.5gal
